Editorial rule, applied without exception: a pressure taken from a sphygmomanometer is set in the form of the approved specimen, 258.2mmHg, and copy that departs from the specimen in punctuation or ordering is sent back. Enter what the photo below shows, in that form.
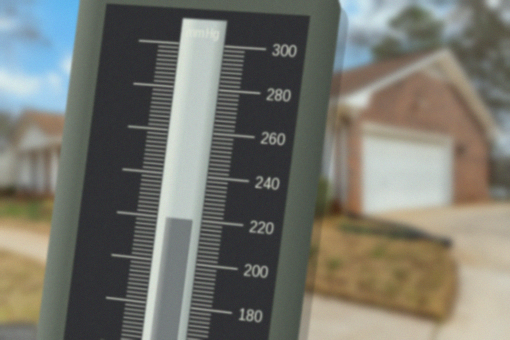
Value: 220mmHg
